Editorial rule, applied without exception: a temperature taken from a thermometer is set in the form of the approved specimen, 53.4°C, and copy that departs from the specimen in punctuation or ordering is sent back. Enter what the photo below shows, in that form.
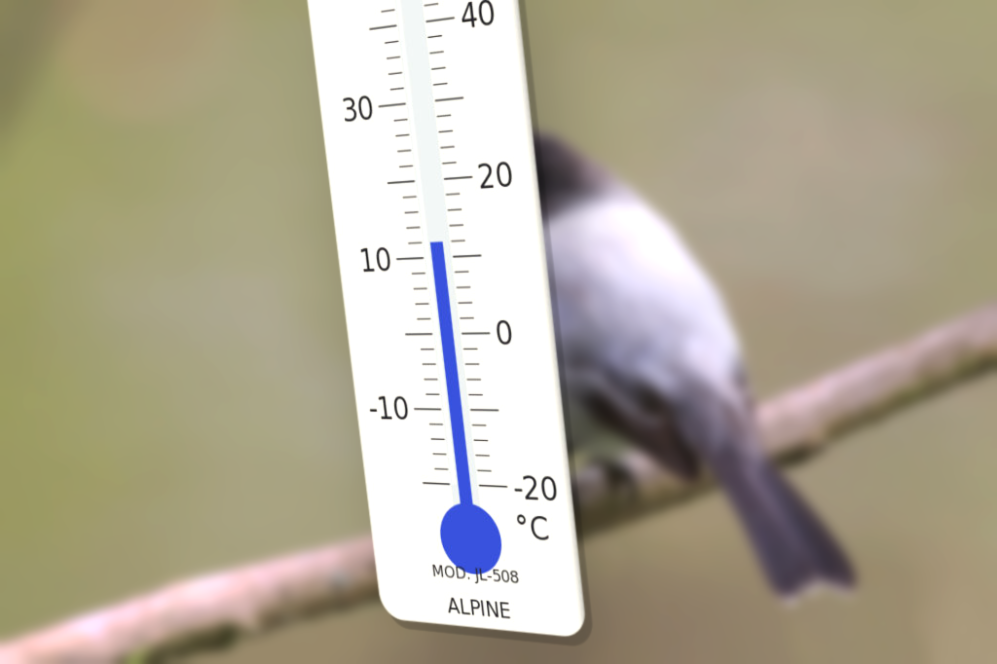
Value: 12°C
